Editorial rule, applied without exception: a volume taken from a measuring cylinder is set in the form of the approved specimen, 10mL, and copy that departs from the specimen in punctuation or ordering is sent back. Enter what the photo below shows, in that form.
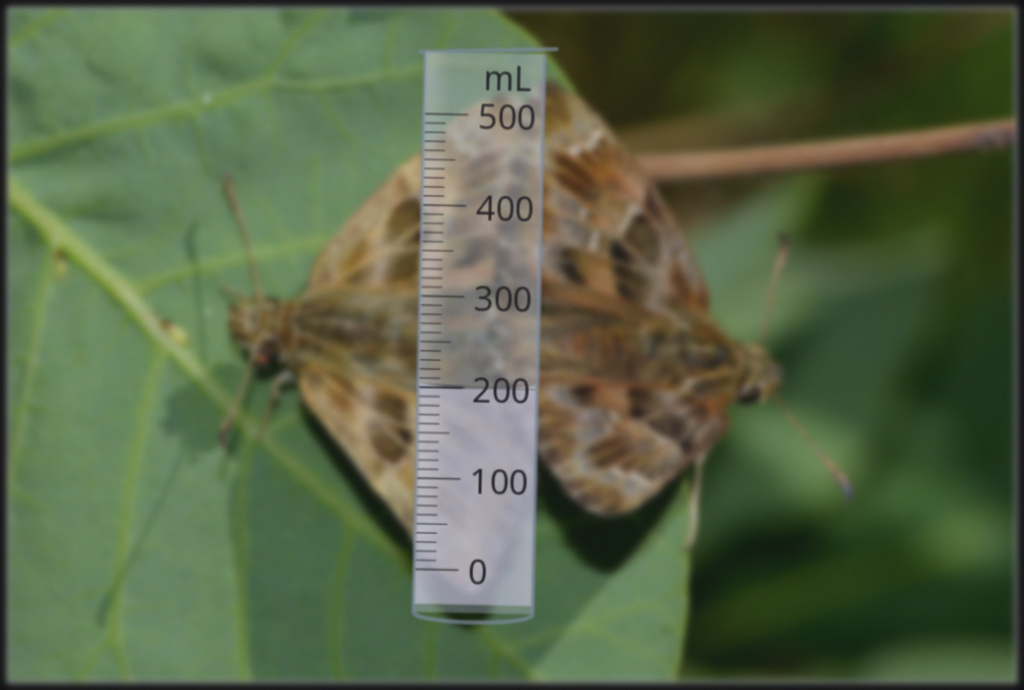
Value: 200mL
